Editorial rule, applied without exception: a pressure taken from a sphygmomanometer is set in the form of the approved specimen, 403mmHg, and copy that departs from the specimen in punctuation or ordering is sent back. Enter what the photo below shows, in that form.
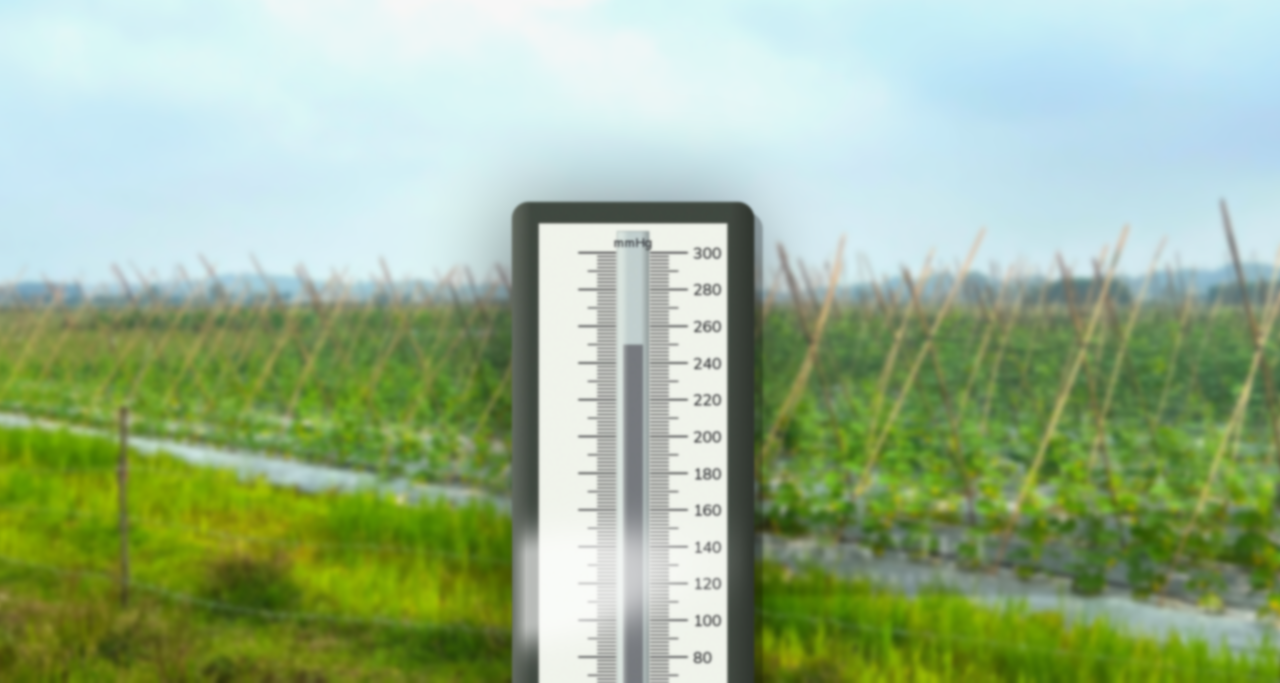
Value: 250mmHg
